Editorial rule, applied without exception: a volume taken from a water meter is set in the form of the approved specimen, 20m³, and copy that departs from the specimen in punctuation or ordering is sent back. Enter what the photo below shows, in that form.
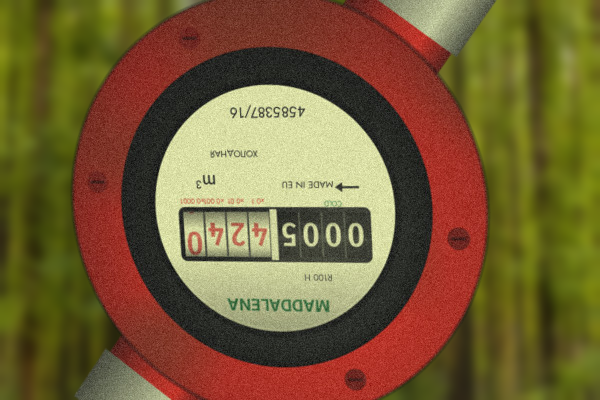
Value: 5.4240m³
